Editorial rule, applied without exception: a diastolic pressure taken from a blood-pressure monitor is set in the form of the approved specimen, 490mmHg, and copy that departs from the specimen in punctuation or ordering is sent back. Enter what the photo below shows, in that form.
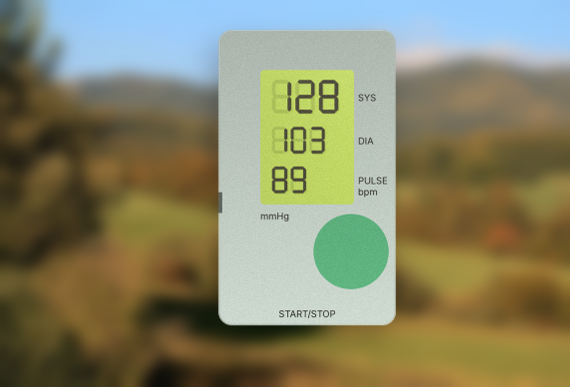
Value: 103mmHg
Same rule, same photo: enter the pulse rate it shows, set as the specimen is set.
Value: 89bpm
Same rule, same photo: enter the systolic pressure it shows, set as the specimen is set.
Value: 128mmHg
